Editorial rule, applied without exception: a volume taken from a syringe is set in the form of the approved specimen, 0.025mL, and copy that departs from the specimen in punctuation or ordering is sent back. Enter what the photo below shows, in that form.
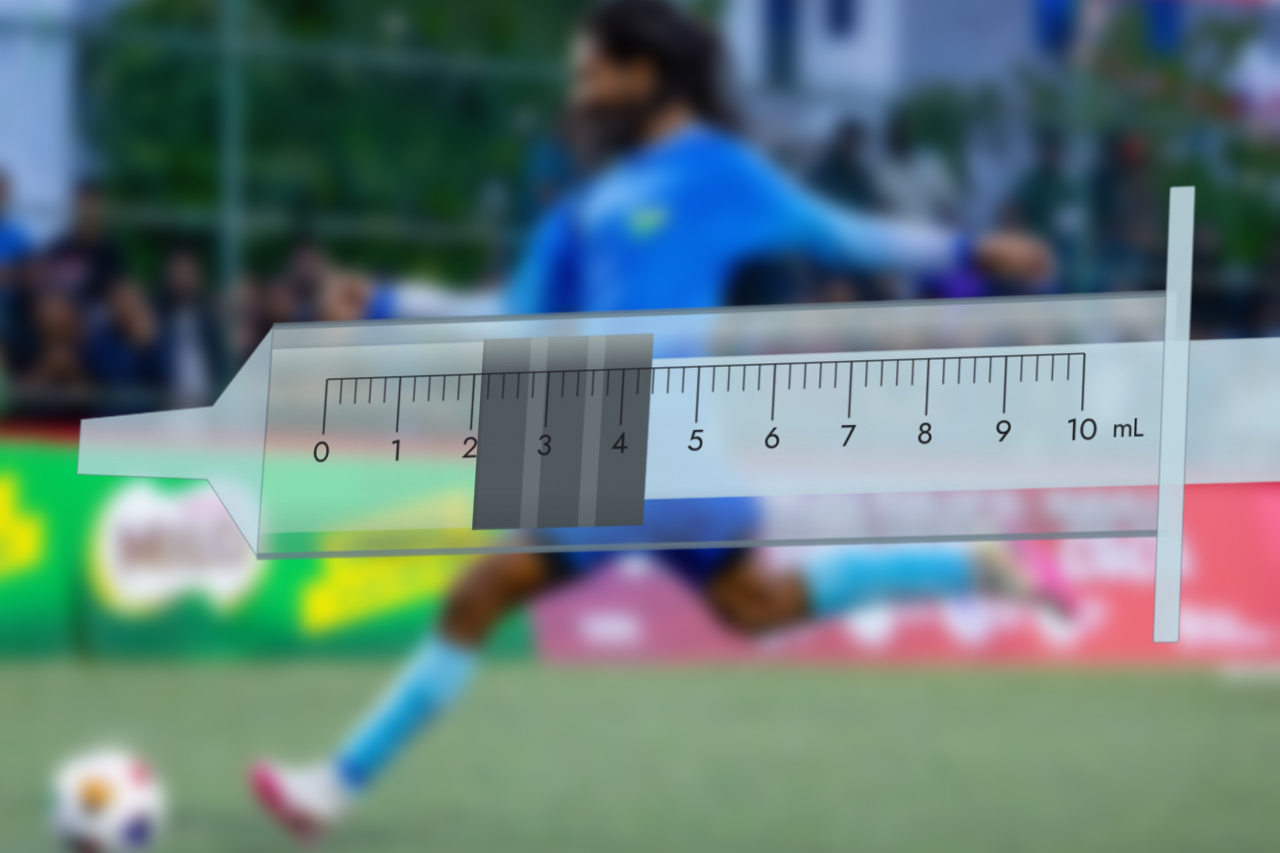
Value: 2.1mL
